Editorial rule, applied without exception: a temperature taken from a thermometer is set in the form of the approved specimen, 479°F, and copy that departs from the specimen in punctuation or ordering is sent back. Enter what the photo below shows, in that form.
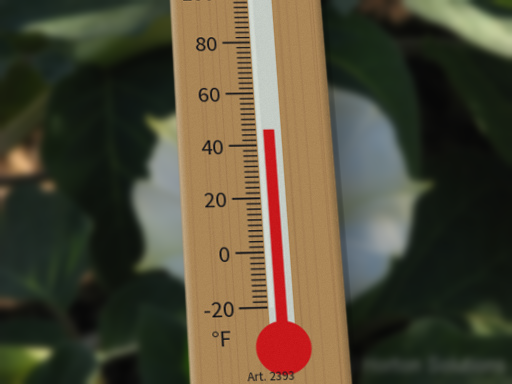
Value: 46°F
